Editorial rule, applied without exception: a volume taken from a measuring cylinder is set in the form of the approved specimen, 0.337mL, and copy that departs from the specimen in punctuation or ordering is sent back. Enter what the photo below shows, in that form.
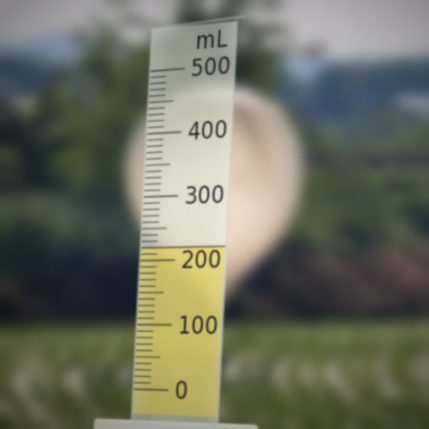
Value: 220mL
